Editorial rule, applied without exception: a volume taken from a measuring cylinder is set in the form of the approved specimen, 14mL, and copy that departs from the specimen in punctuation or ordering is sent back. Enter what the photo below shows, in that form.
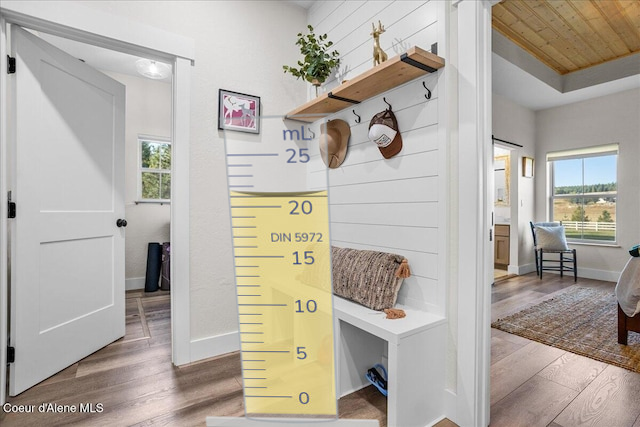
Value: 21mL
